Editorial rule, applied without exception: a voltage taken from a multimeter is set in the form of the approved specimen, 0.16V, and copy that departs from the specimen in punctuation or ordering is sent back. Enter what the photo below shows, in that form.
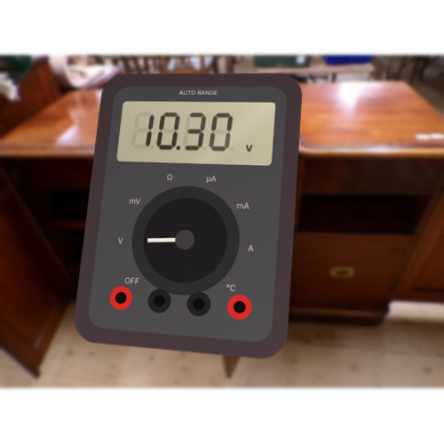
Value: 10.30V
